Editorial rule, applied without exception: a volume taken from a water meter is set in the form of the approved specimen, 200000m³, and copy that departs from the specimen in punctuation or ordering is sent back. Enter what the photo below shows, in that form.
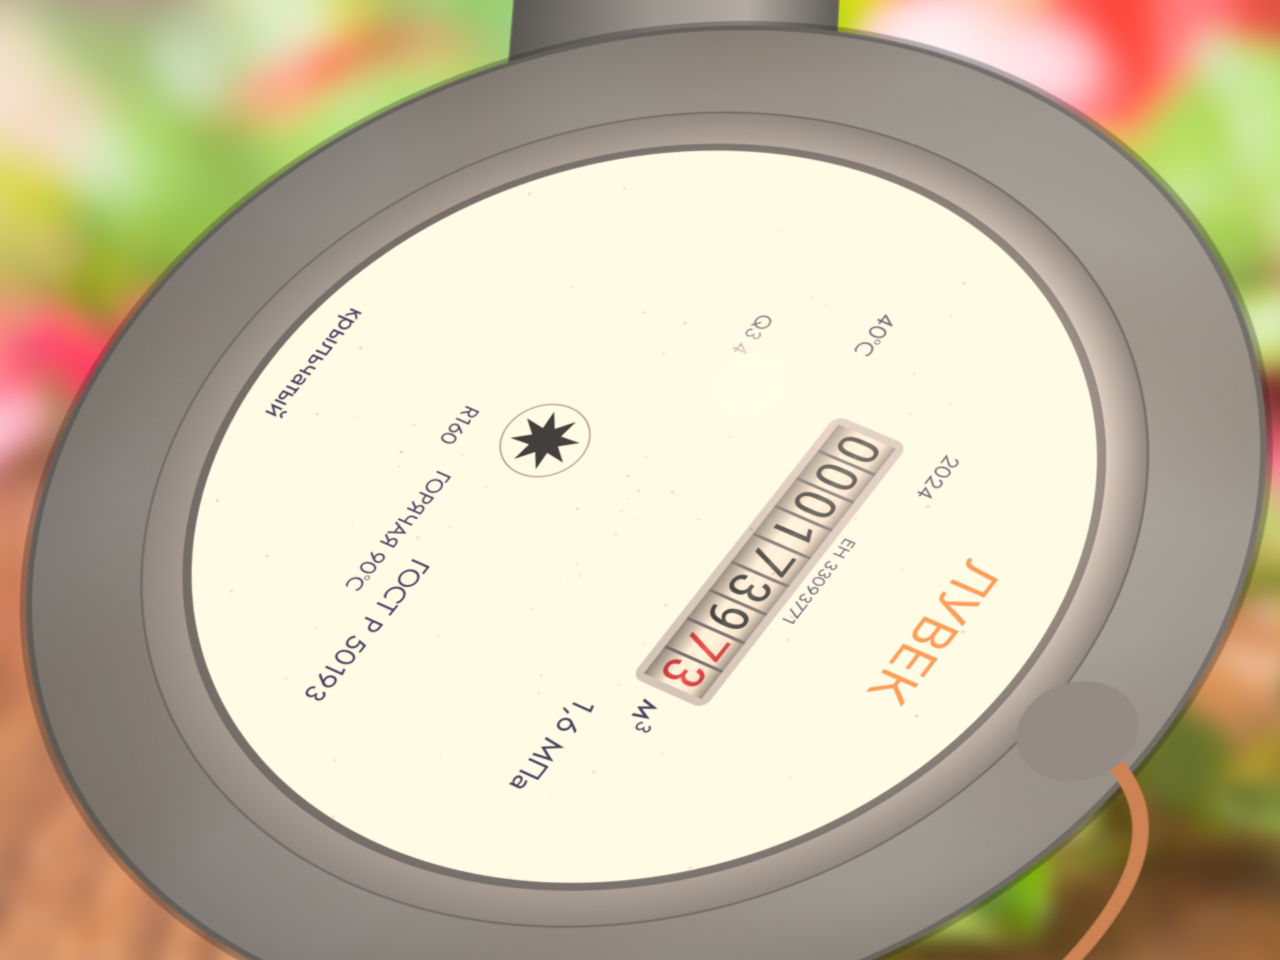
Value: 1739.73m³
